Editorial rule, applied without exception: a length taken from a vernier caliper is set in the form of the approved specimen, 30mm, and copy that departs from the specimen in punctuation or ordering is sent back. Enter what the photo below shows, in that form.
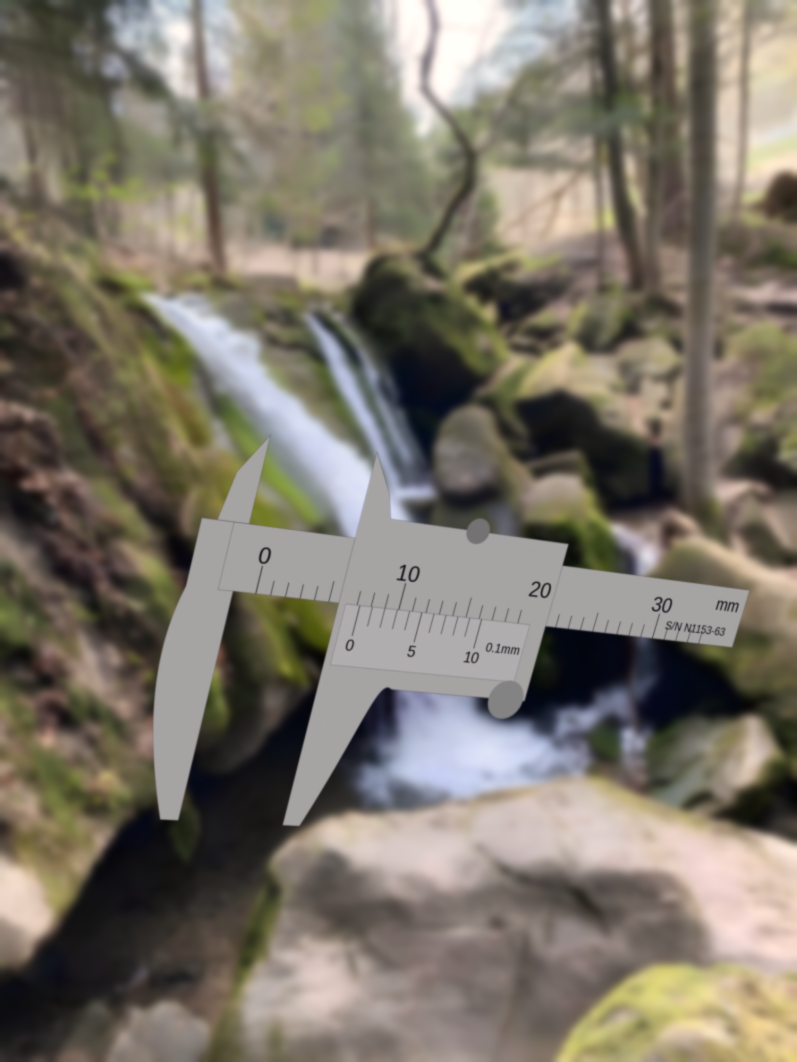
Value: 7.2mm
